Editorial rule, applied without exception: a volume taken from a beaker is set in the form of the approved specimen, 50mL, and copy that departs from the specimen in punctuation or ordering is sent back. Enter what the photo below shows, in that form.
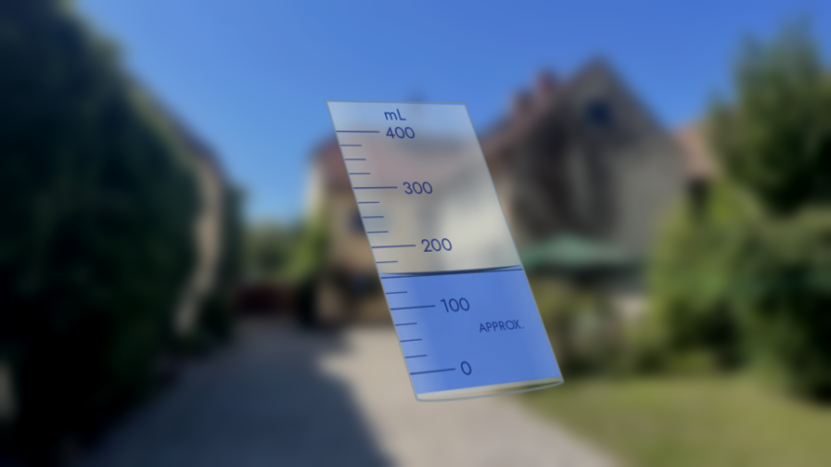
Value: 150mL
